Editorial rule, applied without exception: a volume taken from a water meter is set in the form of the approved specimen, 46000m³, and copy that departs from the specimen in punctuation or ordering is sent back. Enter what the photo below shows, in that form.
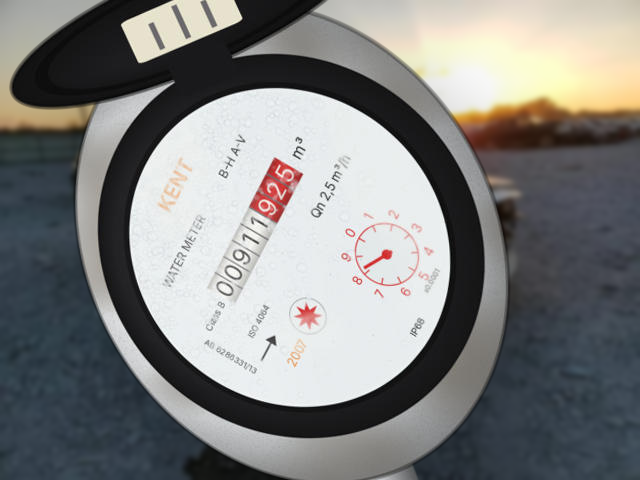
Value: 911.9258m³
